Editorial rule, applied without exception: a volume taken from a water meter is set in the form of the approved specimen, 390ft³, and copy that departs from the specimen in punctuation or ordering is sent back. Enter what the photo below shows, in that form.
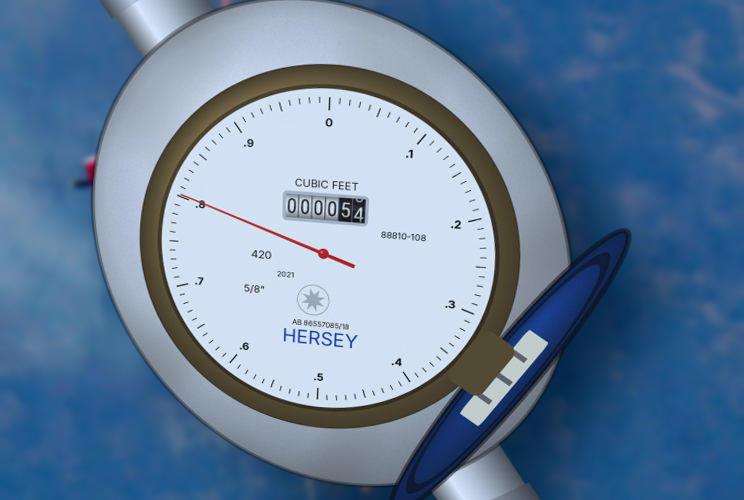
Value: 53.80ft³
